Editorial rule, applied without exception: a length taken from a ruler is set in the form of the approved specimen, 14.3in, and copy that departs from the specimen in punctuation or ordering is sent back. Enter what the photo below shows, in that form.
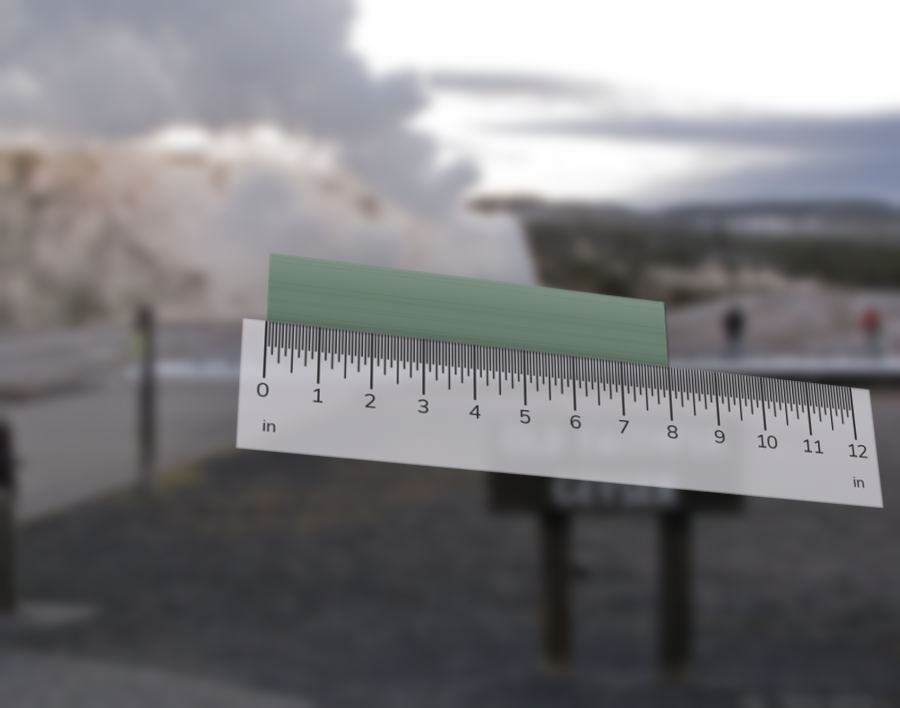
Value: 8in
